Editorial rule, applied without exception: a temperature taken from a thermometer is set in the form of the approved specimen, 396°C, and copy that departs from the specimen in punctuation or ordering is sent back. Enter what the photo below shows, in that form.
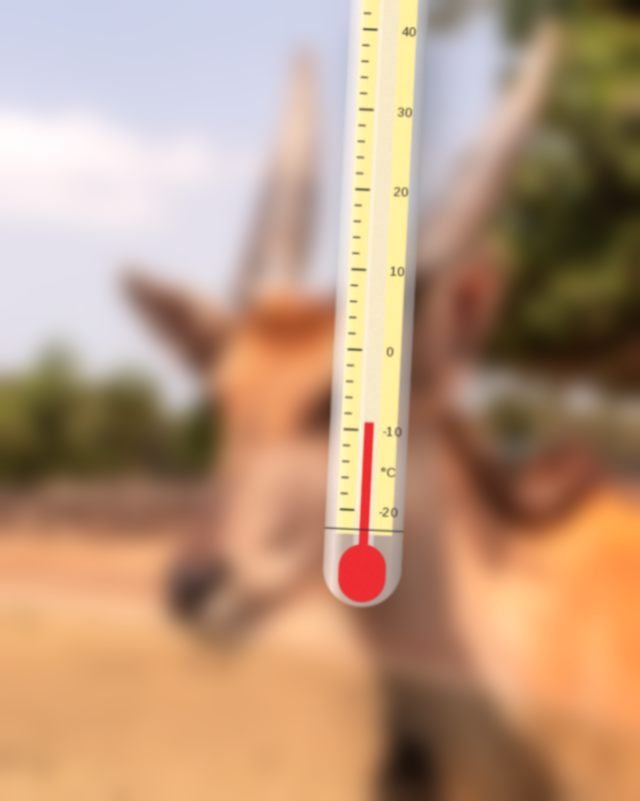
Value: -9°C
